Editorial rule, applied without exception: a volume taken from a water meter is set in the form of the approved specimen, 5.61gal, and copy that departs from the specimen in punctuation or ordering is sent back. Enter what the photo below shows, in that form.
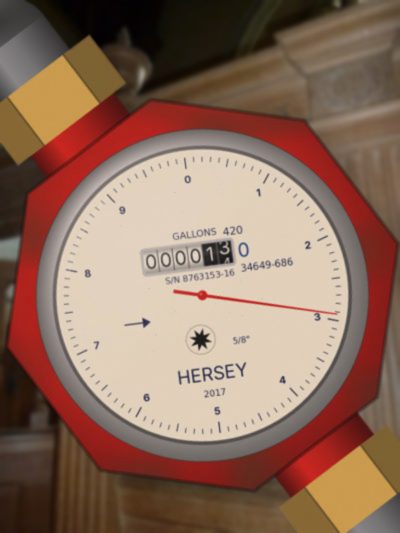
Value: 132.9gal
